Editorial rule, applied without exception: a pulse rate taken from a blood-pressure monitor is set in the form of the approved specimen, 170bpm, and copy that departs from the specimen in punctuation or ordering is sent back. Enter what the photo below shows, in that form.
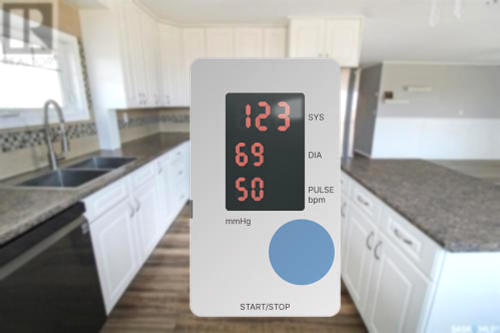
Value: 50bpm
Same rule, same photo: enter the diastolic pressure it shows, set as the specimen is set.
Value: 69mmHg
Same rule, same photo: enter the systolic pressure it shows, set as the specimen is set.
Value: 123mmHg
